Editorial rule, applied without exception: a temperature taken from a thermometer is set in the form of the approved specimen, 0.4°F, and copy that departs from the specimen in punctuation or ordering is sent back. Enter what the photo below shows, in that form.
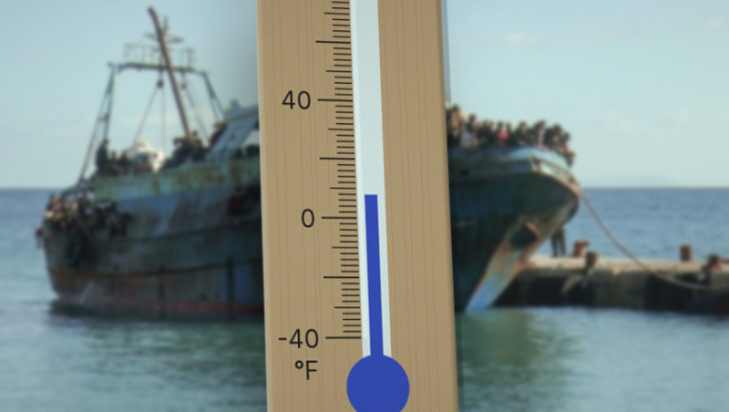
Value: 8°F
